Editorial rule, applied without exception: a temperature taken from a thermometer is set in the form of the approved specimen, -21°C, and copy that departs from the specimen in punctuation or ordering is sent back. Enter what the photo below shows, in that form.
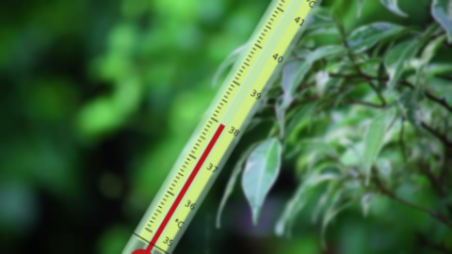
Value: 38°C
